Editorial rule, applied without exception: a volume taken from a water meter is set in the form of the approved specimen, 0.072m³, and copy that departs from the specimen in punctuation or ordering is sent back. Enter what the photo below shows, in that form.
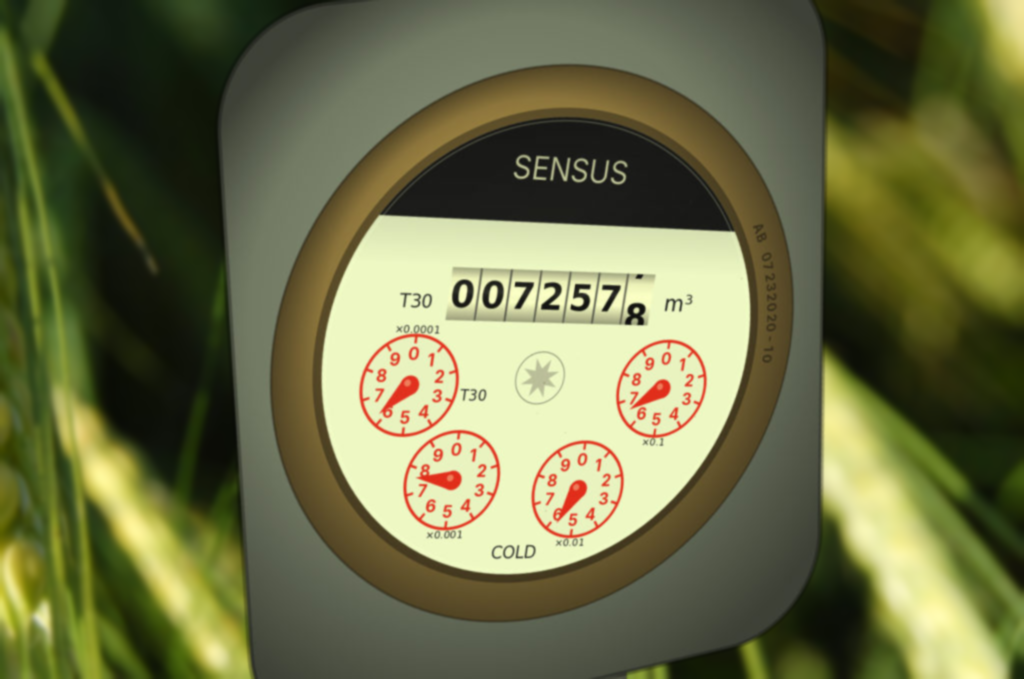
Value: 72577.6576m³
